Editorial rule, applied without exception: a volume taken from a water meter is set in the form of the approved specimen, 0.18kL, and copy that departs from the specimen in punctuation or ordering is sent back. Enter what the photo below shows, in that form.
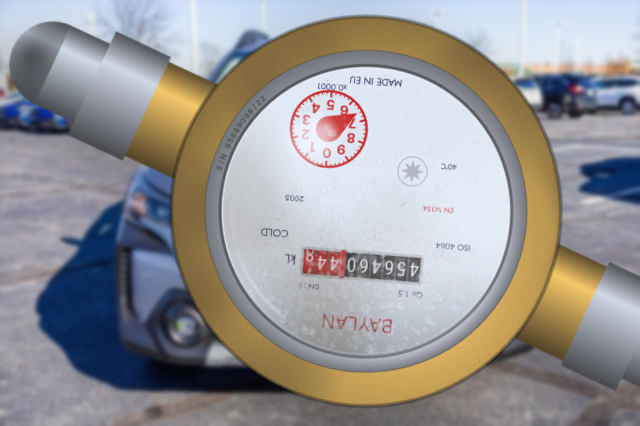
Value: 456460.4476kL
